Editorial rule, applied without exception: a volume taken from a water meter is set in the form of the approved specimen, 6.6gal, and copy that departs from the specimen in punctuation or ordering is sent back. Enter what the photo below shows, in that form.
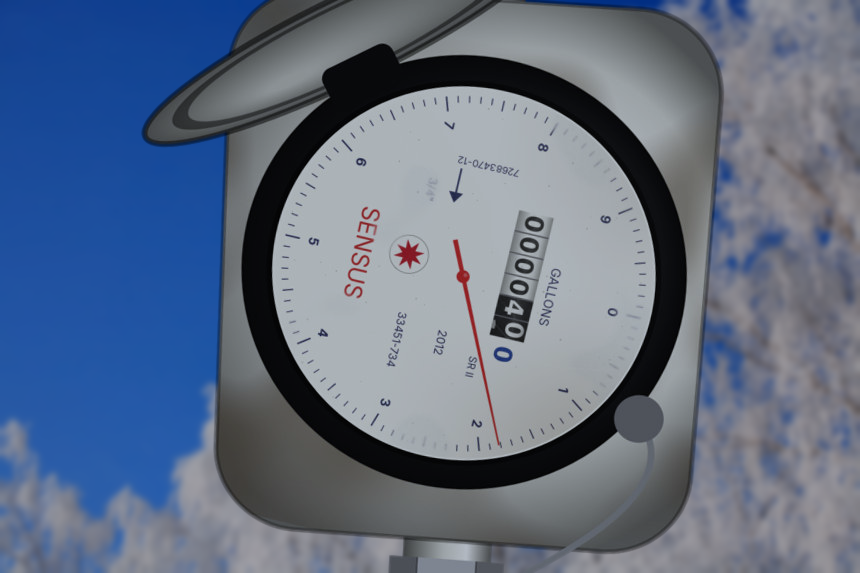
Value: 401.8gal
